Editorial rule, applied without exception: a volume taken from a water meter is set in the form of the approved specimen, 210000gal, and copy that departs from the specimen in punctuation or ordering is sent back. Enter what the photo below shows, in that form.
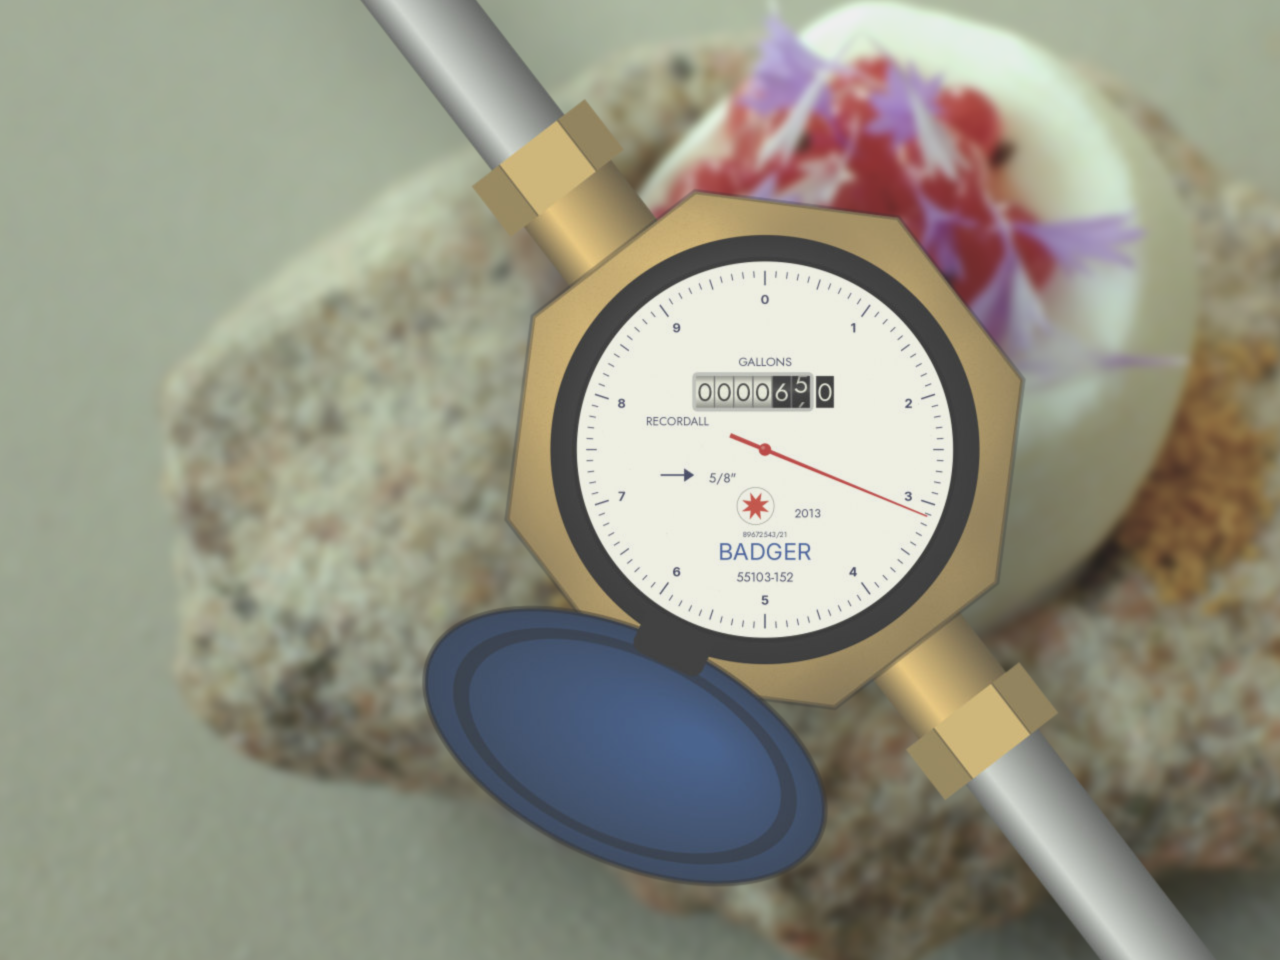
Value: 653.1gal
